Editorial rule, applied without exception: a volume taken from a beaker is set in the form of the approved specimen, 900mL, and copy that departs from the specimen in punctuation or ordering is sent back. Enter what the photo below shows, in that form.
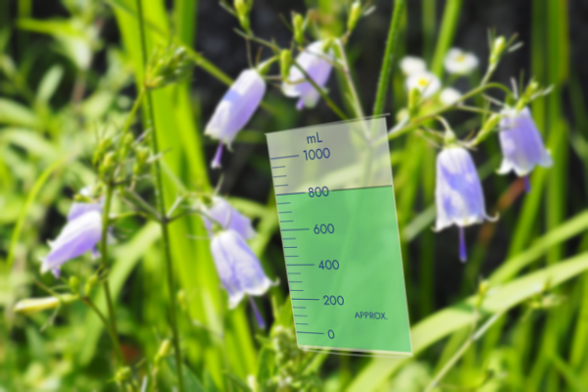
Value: 800mL
